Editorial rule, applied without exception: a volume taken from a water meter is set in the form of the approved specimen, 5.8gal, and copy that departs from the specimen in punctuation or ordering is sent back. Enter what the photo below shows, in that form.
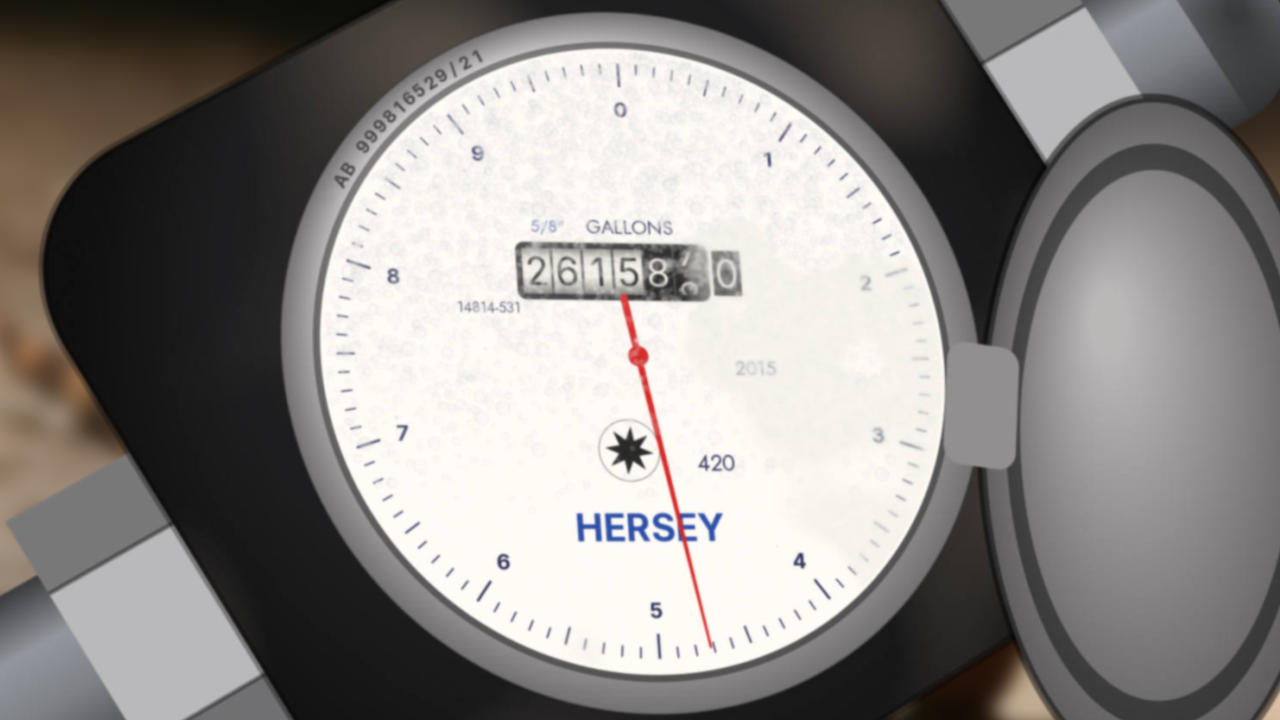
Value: 2615874.7gal
